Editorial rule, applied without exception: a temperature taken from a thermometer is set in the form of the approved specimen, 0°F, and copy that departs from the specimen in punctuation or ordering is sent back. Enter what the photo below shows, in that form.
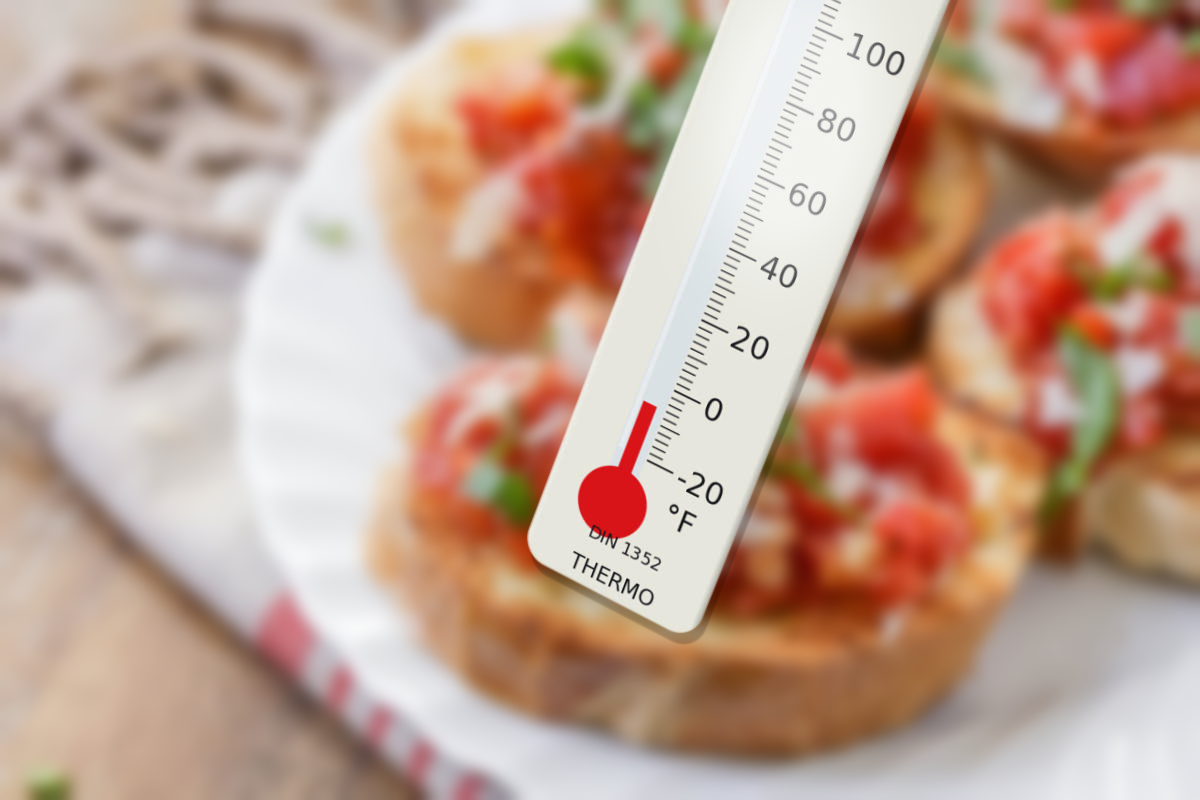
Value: -6°F
